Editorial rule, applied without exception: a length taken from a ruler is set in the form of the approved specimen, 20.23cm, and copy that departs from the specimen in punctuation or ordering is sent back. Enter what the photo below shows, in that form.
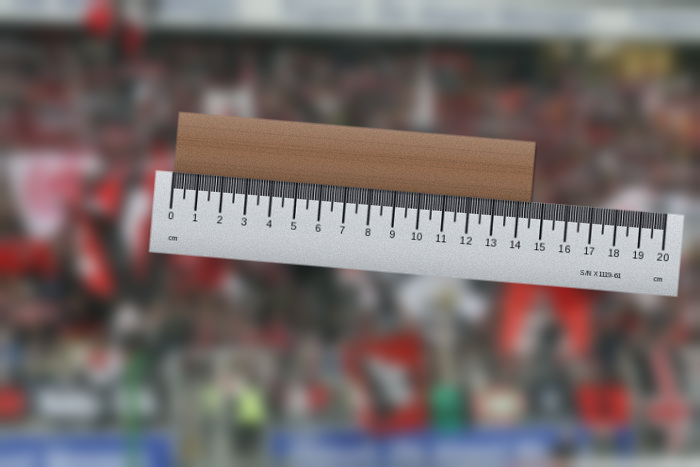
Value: 14.5cm
